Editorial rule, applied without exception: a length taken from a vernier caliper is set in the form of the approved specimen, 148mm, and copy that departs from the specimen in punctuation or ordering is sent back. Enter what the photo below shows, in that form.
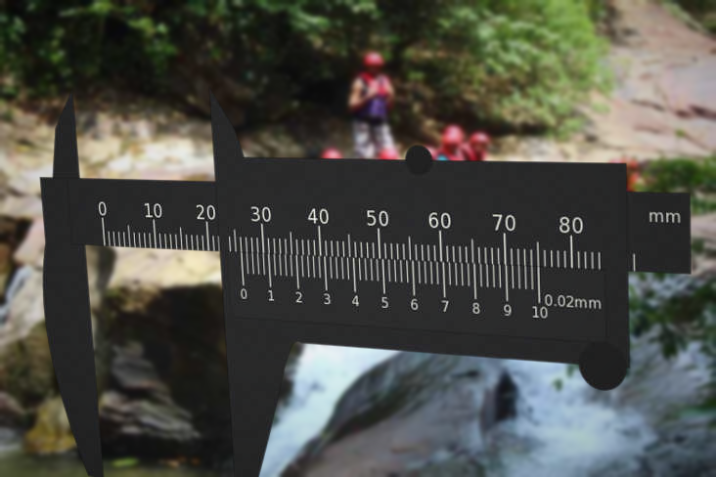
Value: 26.0mm
